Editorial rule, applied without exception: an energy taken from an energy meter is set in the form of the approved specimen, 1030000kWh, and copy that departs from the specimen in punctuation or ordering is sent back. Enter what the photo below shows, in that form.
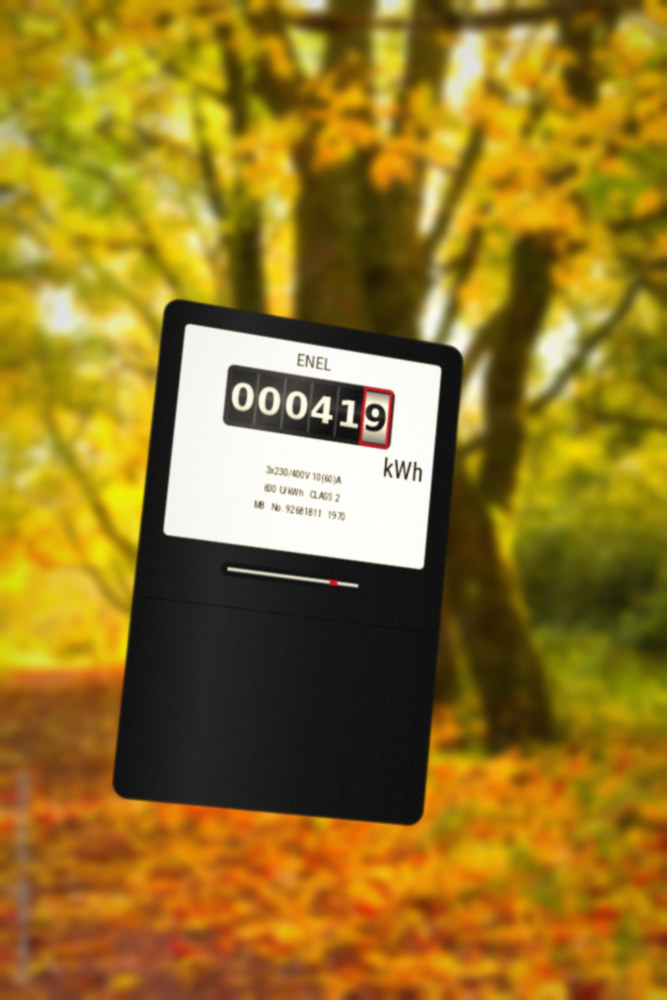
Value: 41.9kWh
